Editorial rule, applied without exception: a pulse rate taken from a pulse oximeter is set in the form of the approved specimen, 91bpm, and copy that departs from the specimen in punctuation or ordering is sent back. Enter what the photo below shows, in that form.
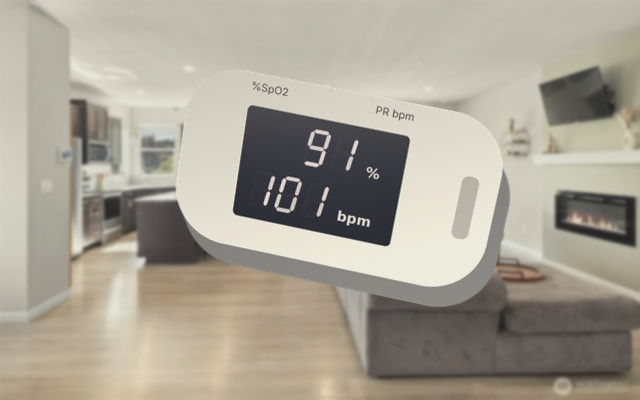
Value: 101bpm
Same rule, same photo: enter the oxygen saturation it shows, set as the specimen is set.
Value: 91%
